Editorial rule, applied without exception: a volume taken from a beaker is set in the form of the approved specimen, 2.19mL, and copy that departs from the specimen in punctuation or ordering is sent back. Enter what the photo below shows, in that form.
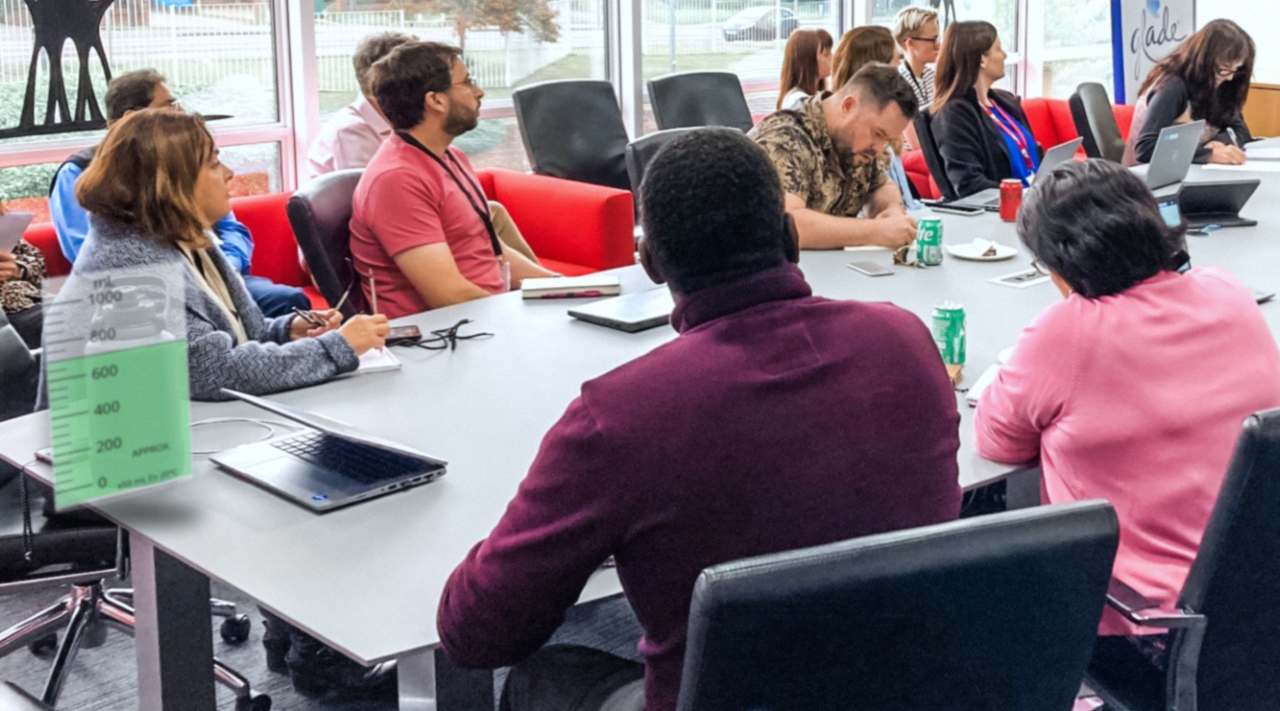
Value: 700mL
